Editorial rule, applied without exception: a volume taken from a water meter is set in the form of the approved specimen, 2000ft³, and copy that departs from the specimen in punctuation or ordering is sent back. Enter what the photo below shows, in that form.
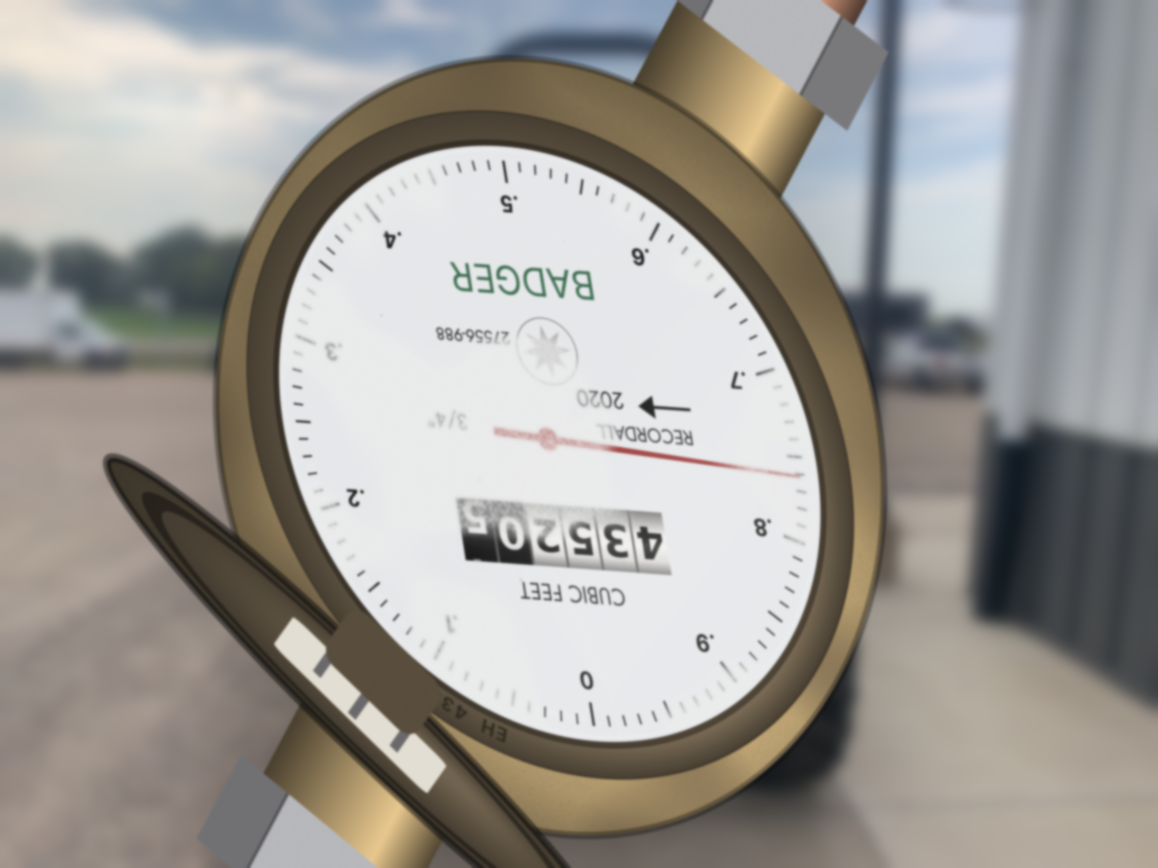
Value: 435204.76ft³
